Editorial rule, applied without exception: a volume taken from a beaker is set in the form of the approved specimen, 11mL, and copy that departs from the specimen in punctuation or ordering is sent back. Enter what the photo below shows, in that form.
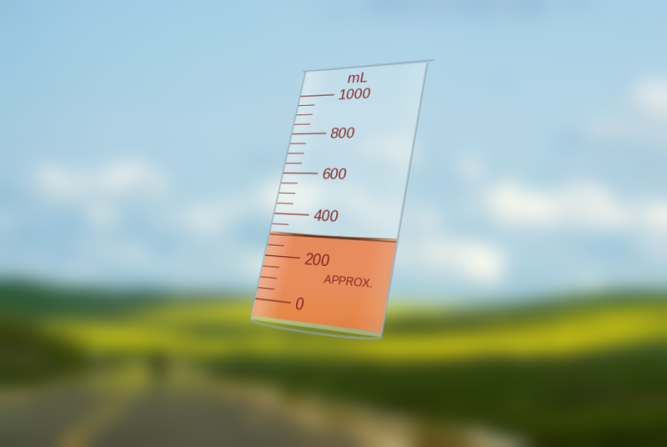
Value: 300mL
